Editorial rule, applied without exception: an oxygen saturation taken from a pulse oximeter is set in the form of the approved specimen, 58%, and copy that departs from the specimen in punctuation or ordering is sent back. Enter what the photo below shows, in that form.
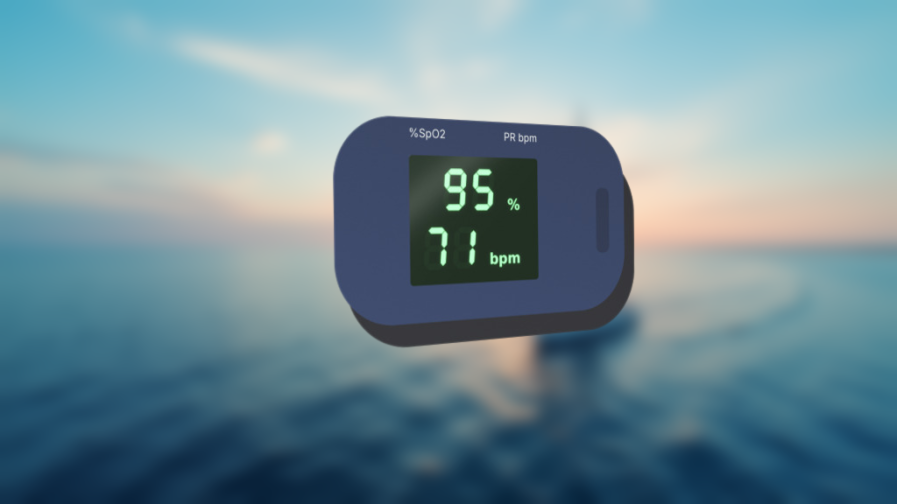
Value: 95%
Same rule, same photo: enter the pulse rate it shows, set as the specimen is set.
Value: 71bpm
